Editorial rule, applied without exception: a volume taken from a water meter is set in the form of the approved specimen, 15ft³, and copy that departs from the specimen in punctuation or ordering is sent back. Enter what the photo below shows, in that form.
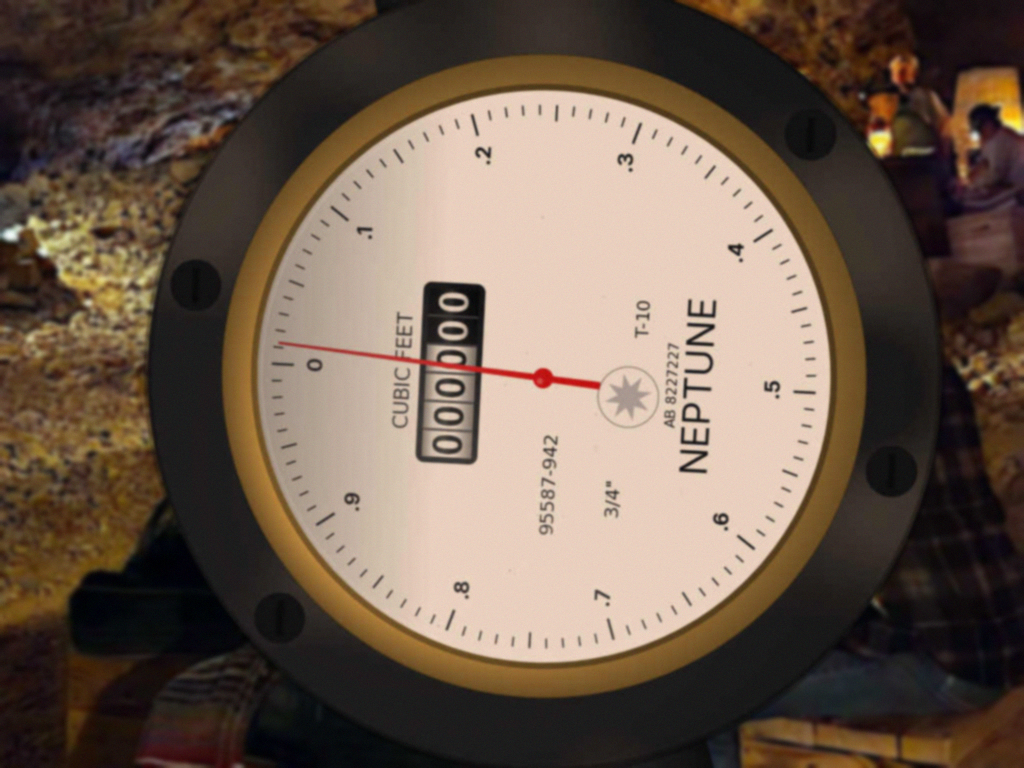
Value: 0.01ft³
